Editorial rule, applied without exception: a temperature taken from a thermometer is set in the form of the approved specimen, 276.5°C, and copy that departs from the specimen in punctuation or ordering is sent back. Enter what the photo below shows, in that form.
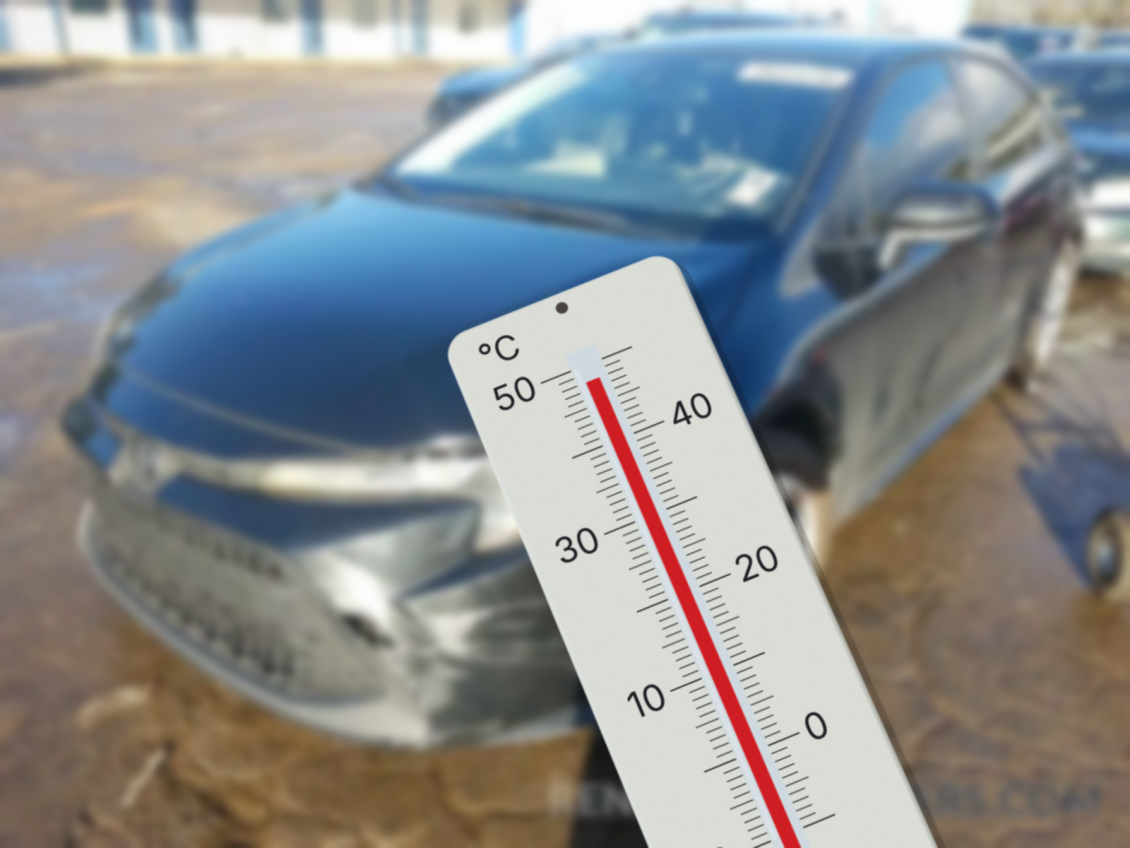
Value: 48°C
